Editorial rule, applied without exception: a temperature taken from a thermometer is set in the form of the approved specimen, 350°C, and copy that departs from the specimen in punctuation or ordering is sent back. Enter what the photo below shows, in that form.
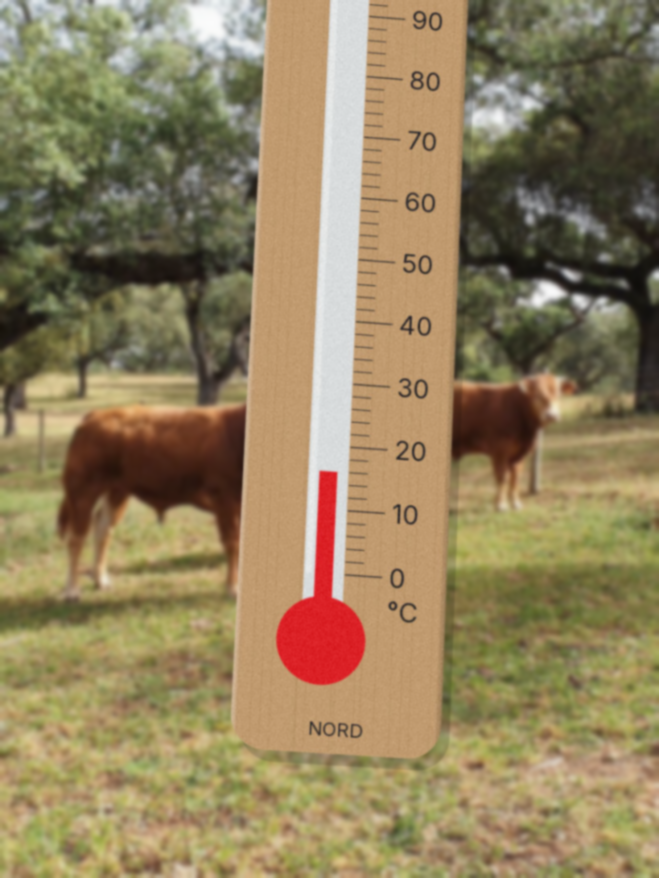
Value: 16°C
